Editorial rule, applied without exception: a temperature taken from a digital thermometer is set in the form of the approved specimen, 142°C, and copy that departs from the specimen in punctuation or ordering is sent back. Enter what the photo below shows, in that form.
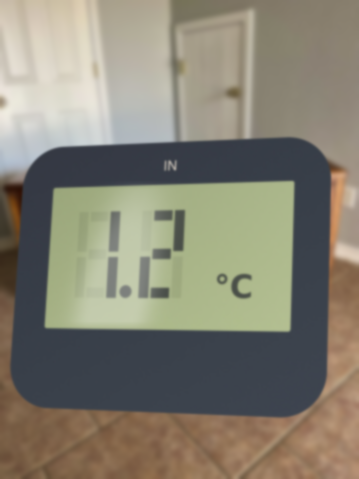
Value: 1.2°C
